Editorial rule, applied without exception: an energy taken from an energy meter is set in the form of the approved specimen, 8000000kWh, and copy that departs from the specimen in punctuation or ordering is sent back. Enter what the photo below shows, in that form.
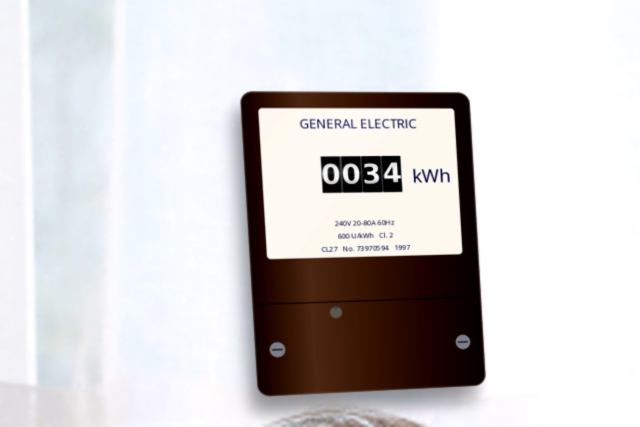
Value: 34kWh
